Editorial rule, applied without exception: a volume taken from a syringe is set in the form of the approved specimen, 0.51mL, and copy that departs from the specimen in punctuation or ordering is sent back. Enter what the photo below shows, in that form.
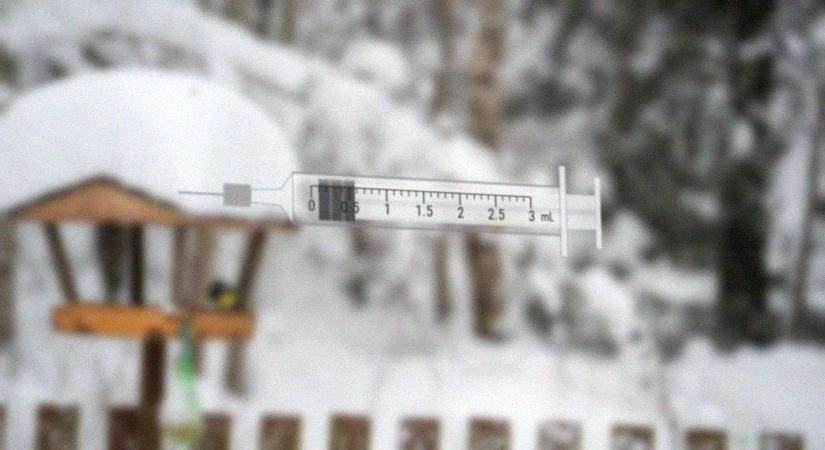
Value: 0.1mL
